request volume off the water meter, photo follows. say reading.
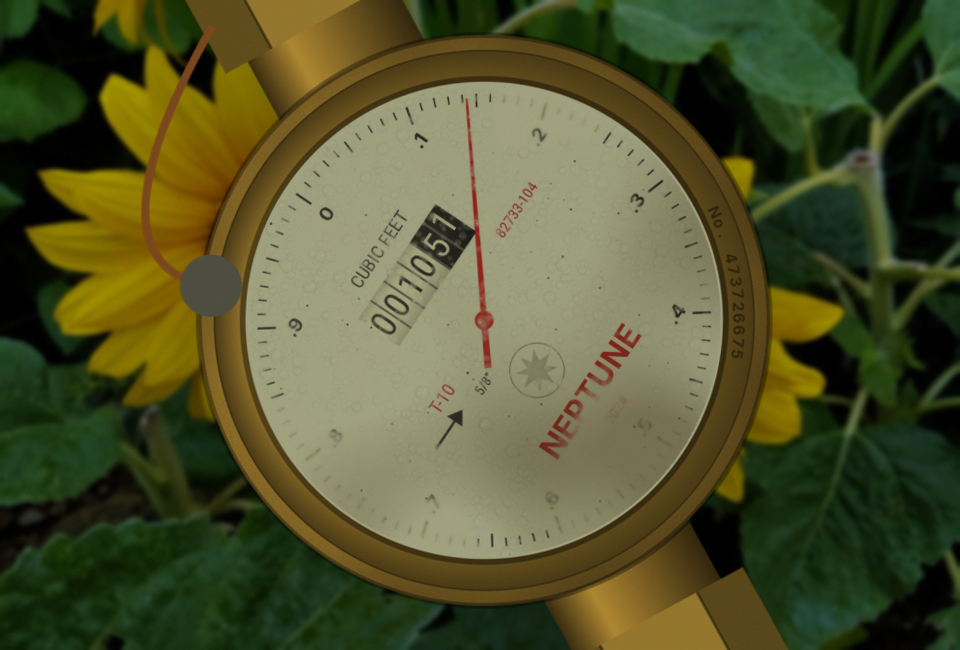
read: 1051.14 ft³
